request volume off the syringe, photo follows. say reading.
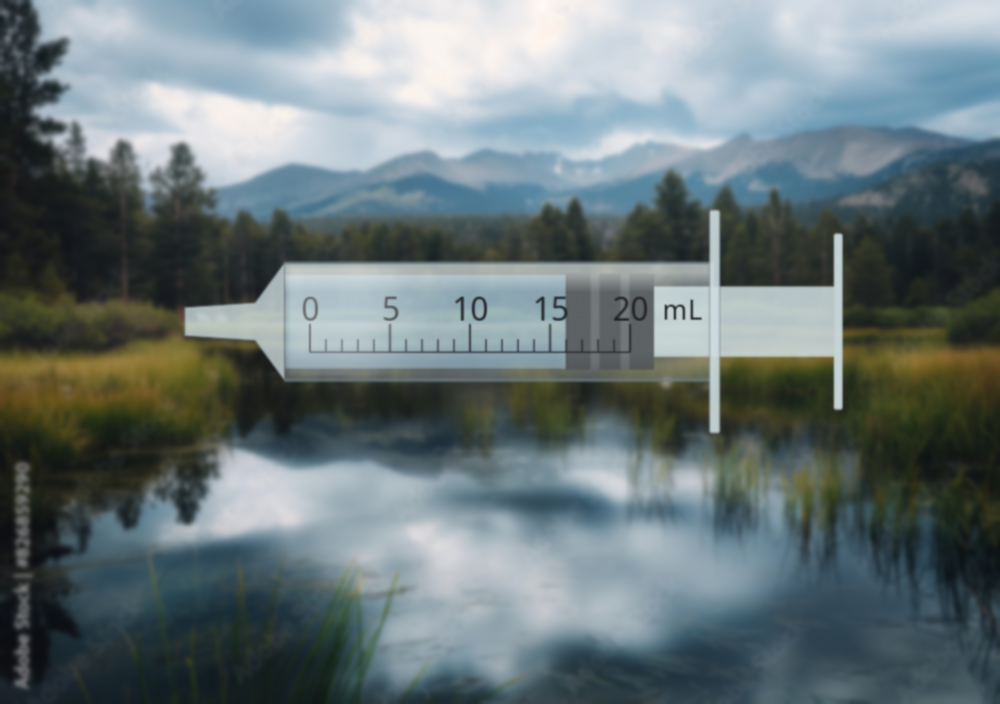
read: 16 mL
